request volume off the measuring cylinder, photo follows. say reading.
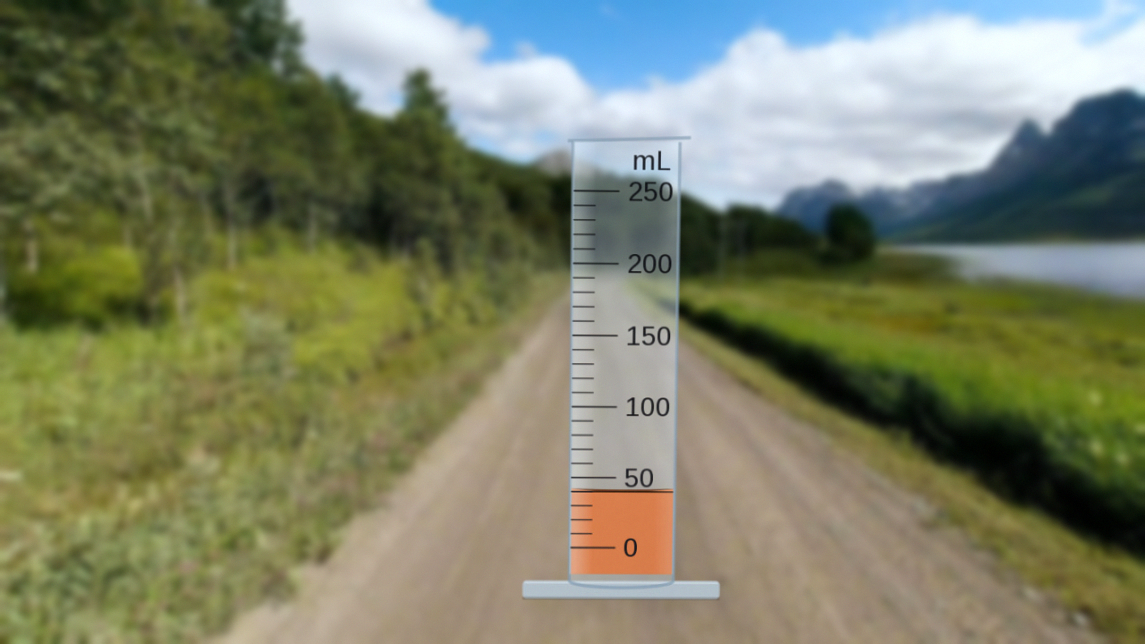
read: 40 mL
